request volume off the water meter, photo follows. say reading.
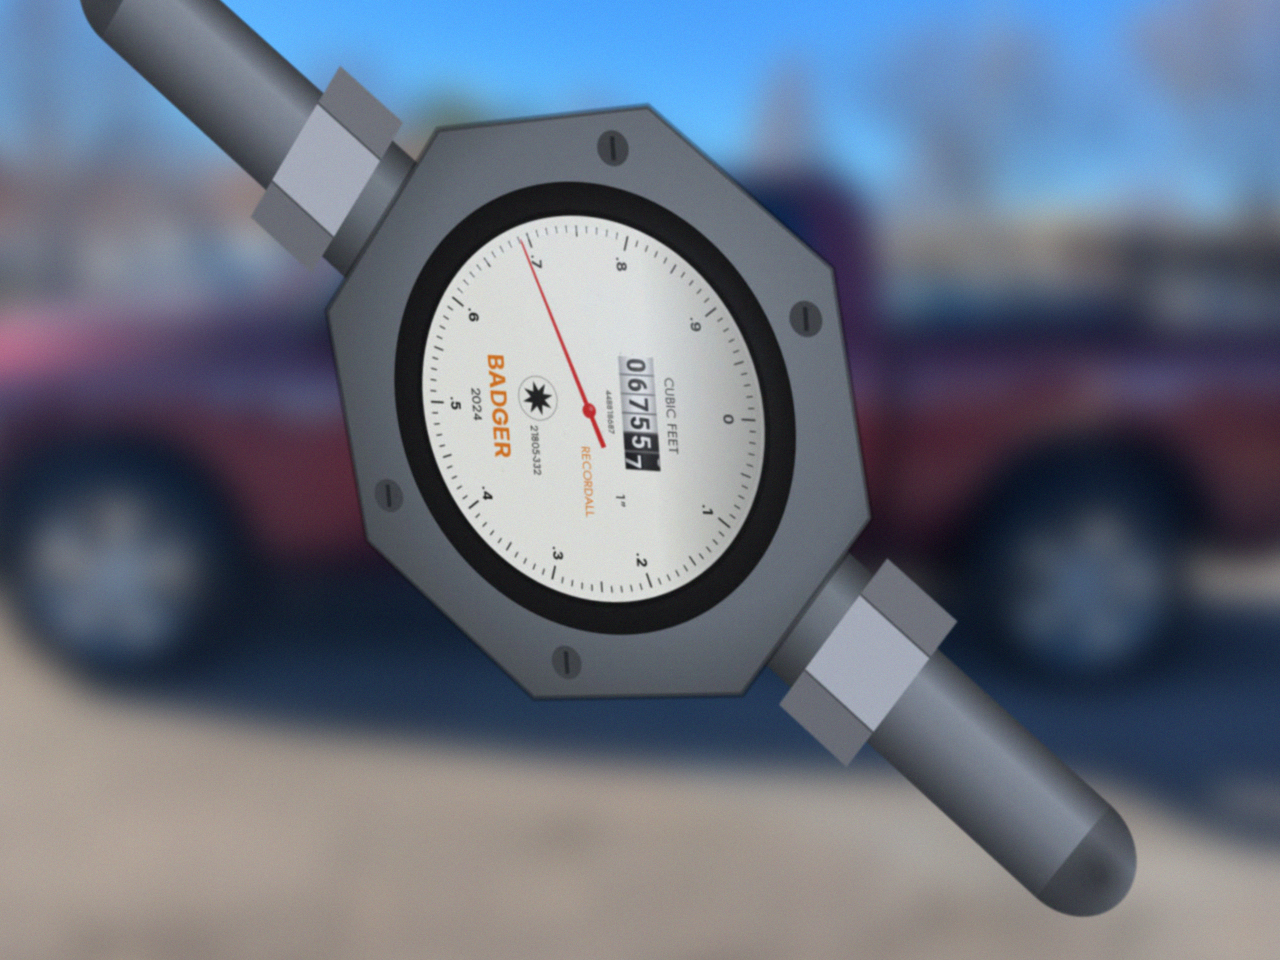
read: 67556.69 ft³
